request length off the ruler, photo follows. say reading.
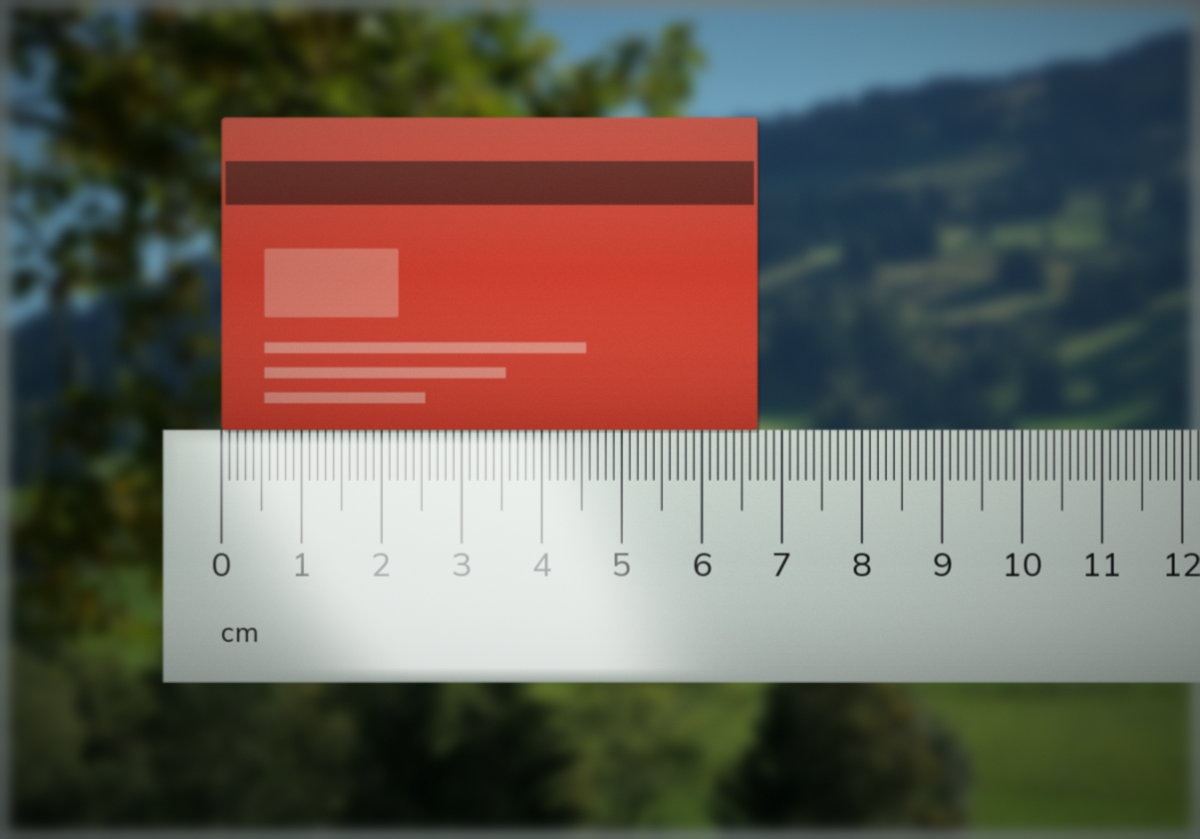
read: 6.7 cm
